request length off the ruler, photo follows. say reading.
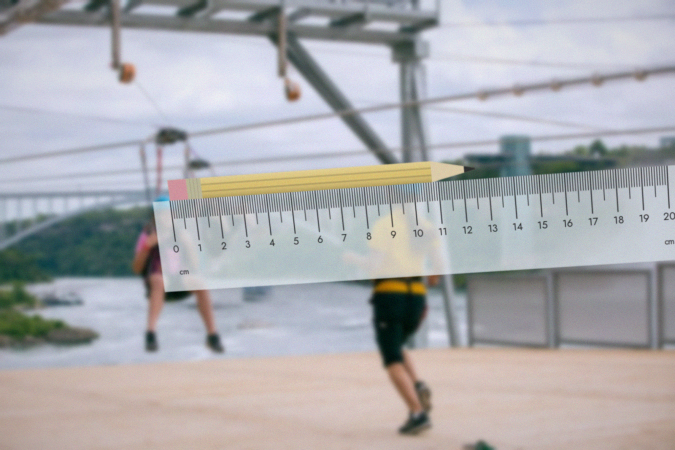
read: 12.5 cm
